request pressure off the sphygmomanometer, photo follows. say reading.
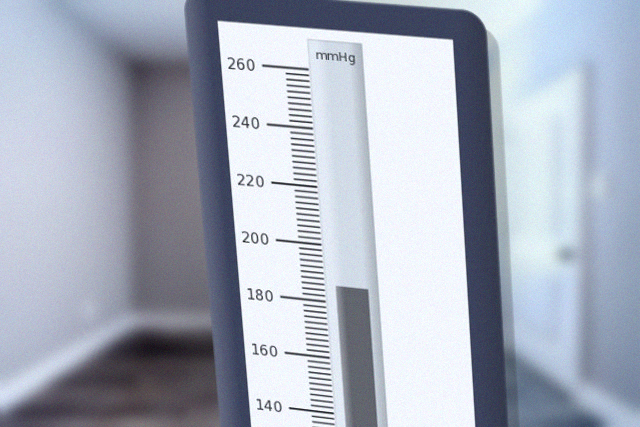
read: 186 mmHg
